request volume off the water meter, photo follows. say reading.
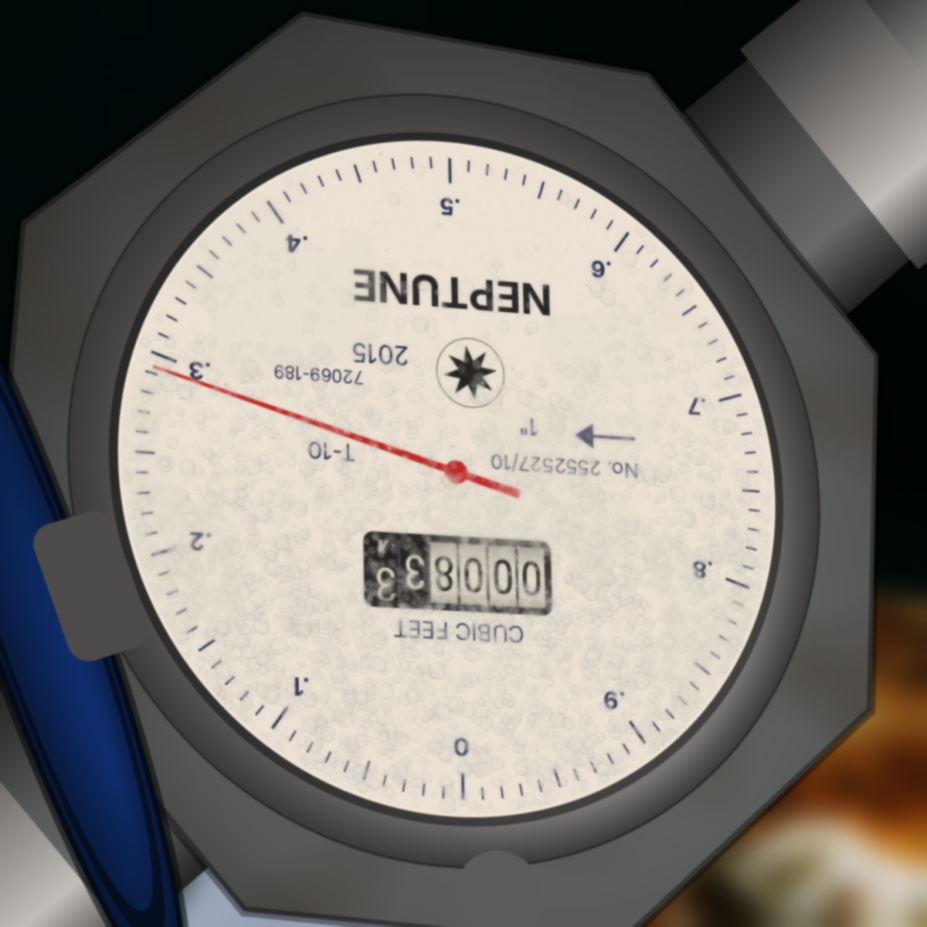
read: 833.29 ft³
